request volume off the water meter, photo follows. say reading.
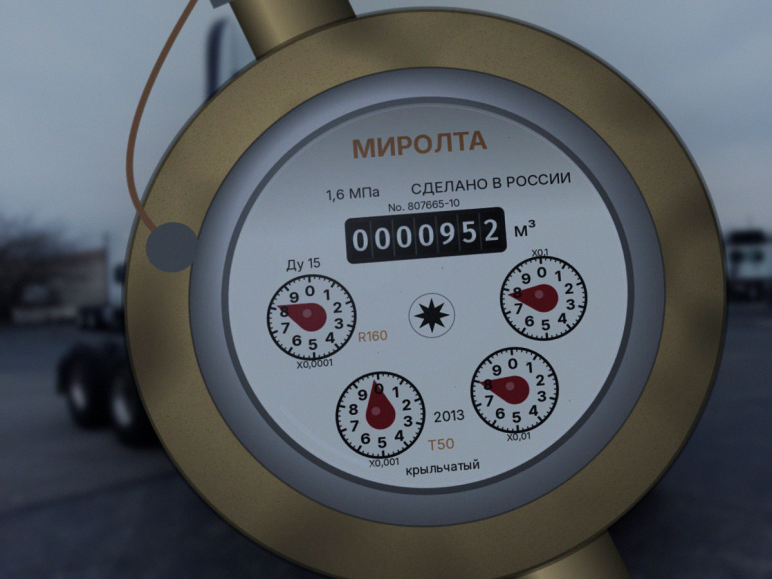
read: 952.7798 m³
